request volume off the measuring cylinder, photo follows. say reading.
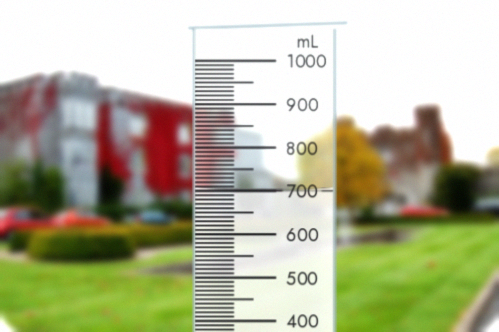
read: 700 mL
